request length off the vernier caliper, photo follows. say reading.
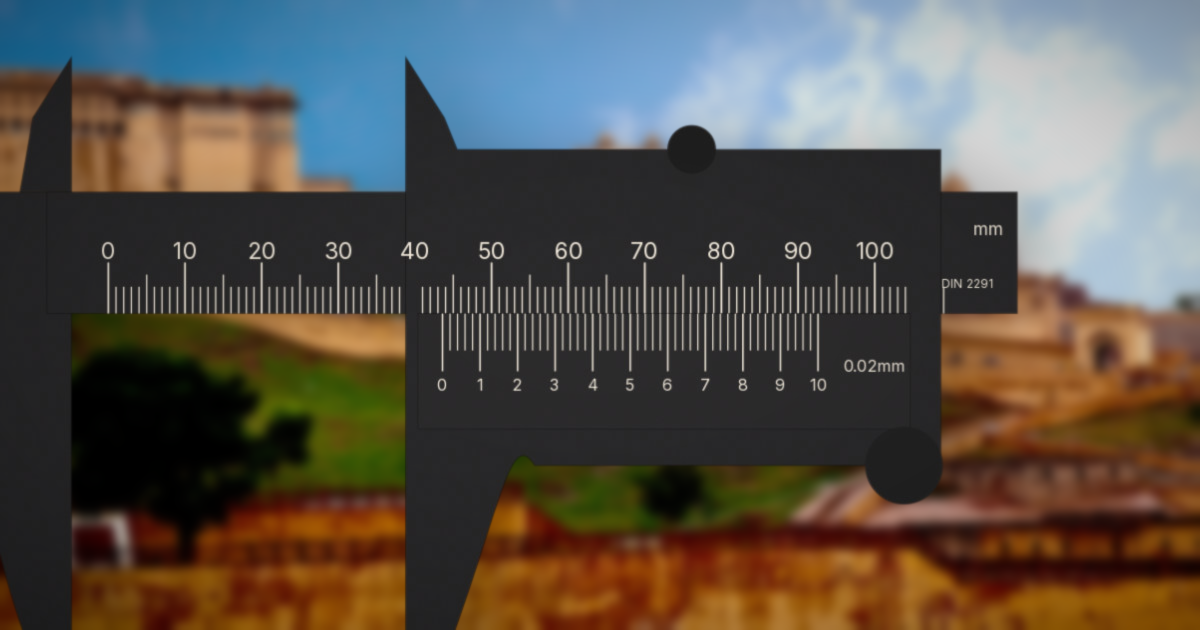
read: 43.6 mm
